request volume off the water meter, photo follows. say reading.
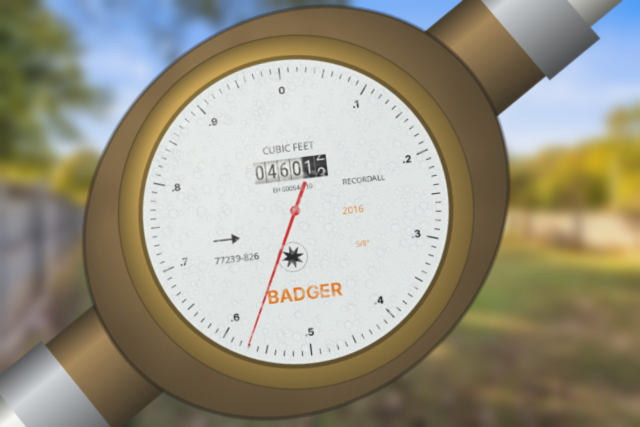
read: 46012.57 ft³
